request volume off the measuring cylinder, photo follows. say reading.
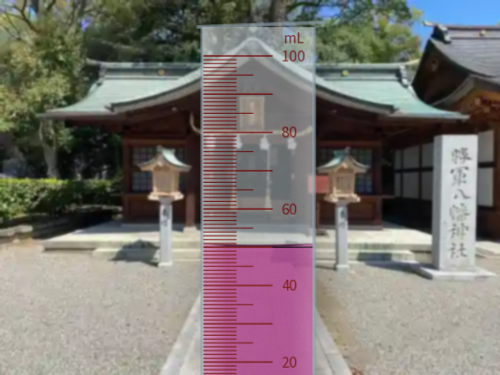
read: 50 mL
